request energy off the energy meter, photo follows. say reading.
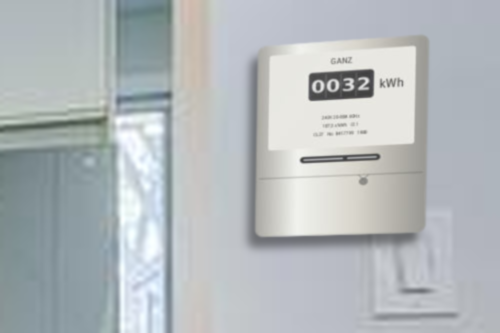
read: 32 kWh
